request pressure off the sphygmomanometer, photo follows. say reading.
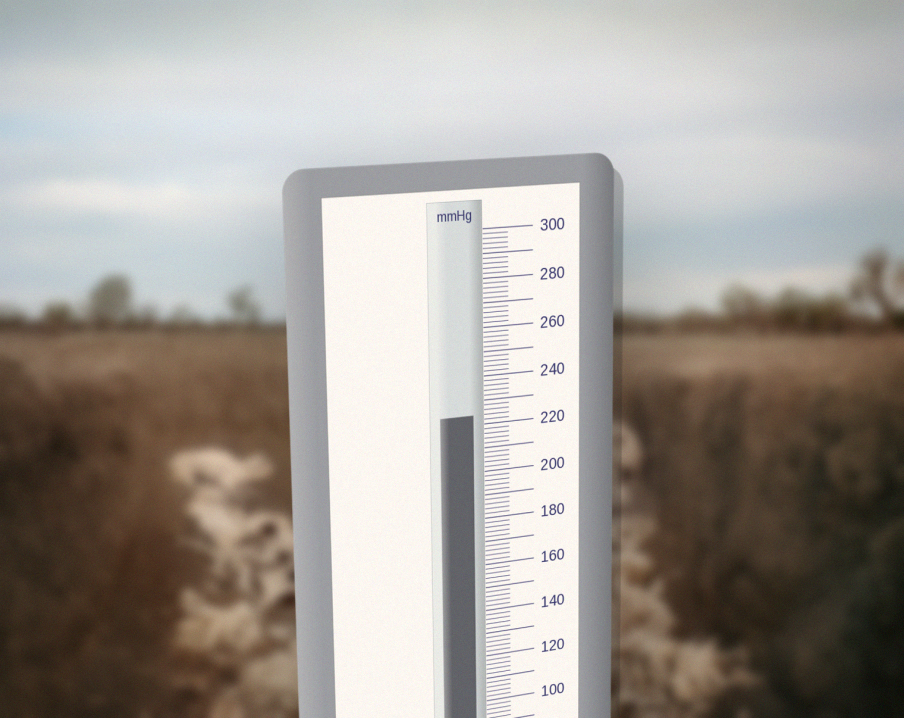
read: 224 mmHg
